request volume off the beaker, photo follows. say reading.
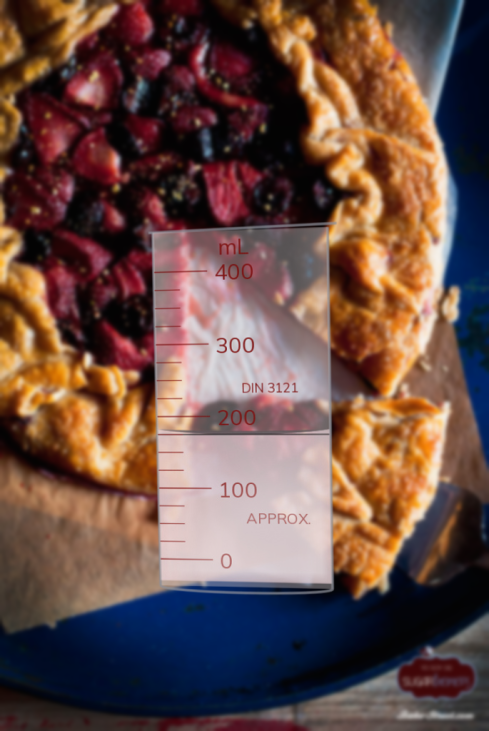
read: 175 mL
